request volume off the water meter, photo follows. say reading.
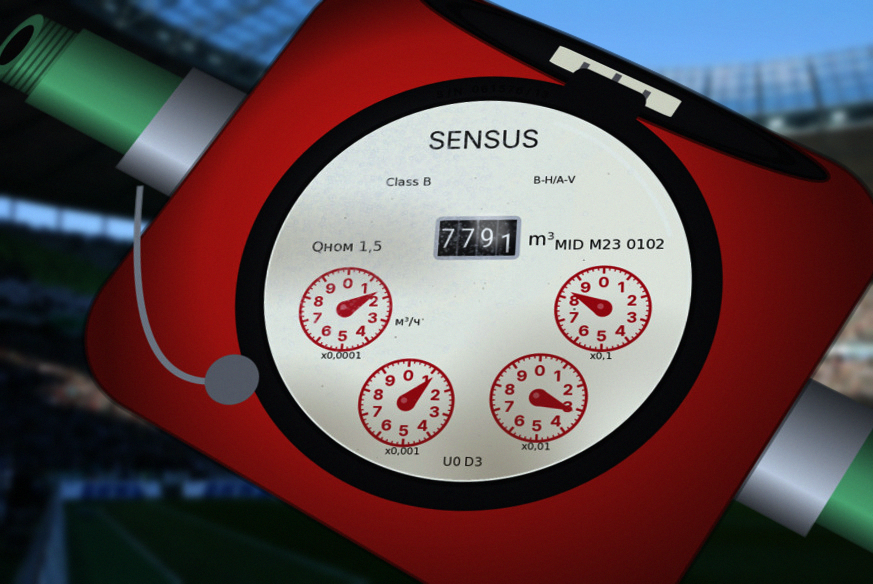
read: 7790.8311 m³
